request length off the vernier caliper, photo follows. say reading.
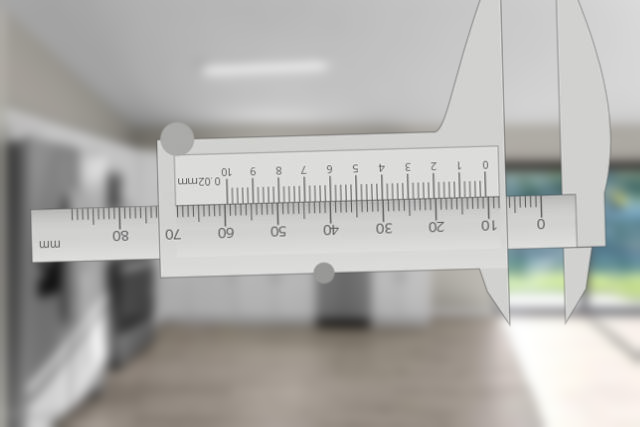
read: 10.5 mm
